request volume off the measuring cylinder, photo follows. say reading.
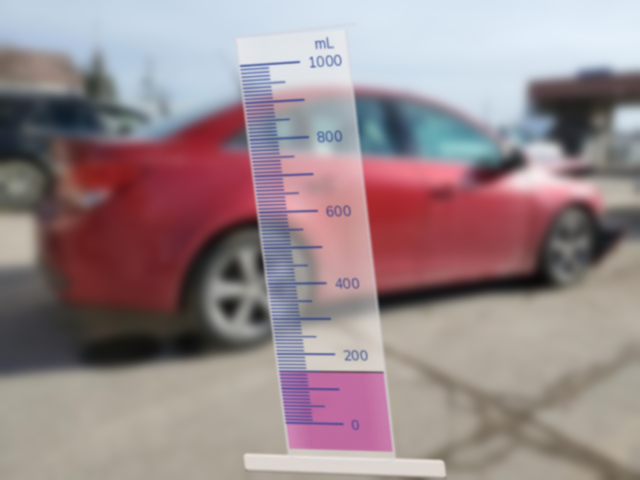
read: 150 mL
